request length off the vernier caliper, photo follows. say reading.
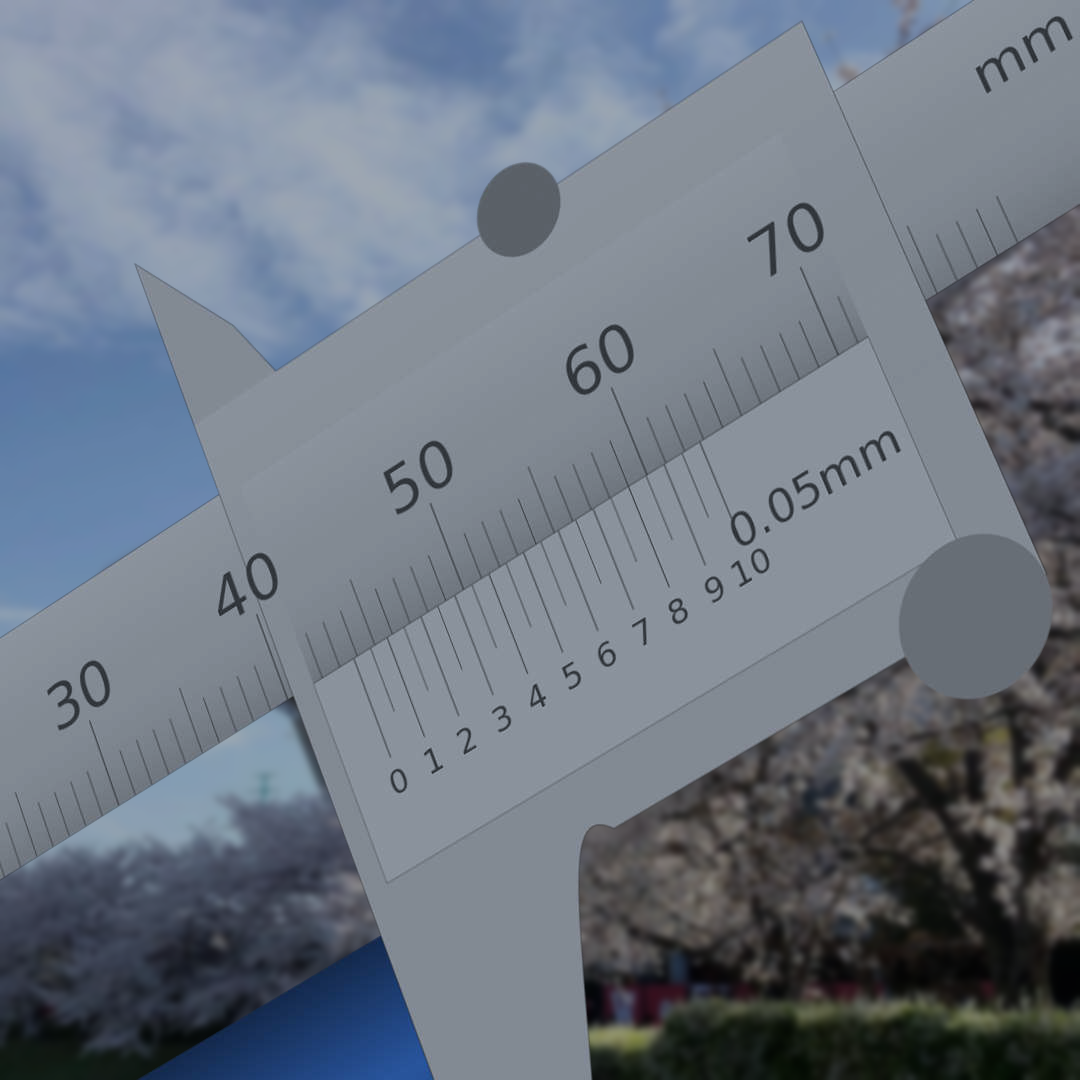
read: 43.8 mm
